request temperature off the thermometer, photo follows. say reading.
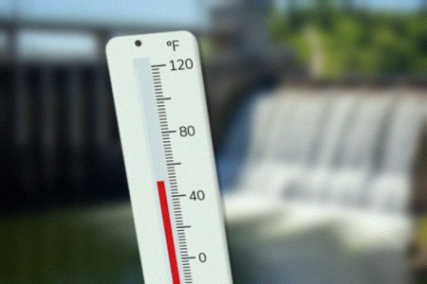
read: 50 °F
